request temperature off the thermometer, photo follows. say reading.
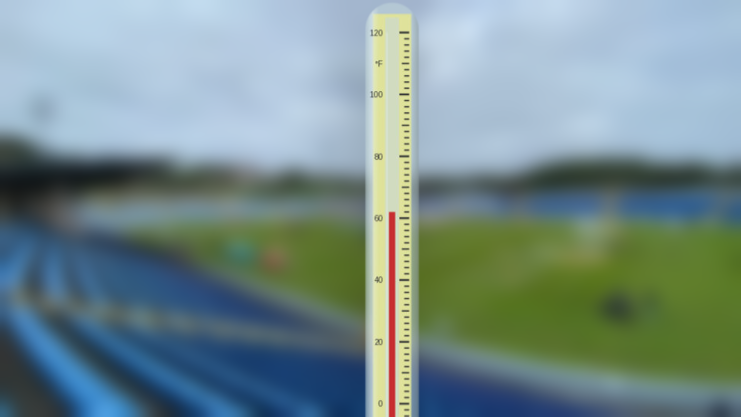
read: 62 °F
